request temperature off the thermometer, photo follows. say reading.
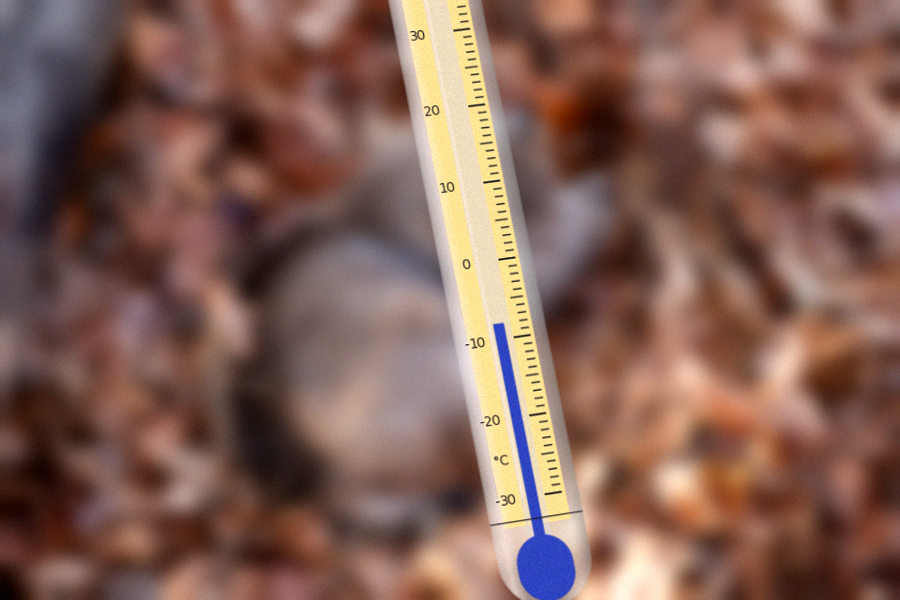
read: -8 °C
